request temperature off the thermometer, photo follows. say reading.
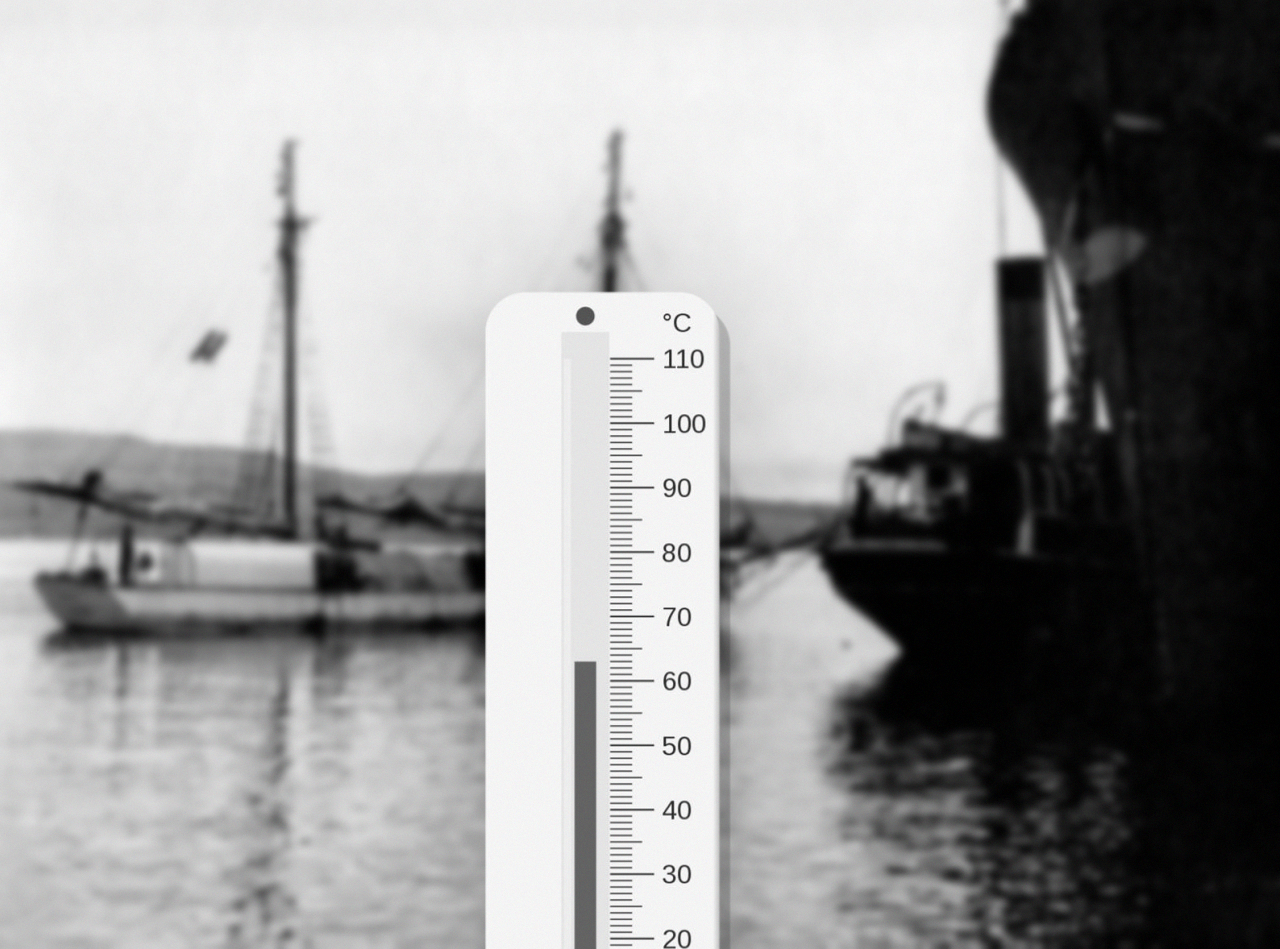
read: 63 °C
